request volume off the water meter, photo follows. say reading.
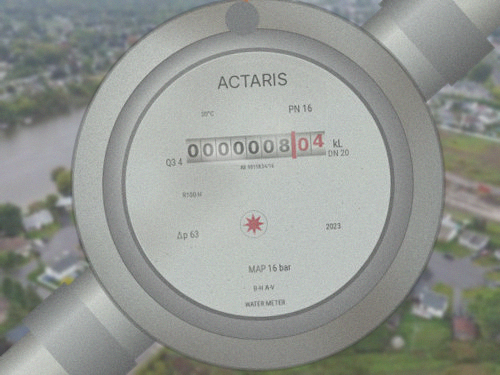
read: 8.04 kL
